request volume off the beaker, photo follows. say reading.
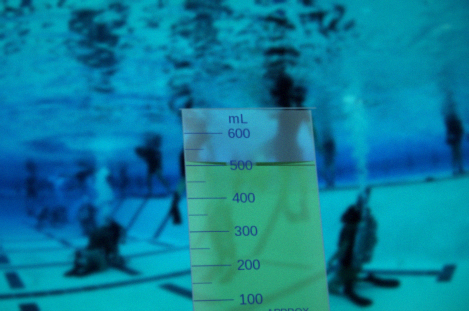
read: 500 mL
